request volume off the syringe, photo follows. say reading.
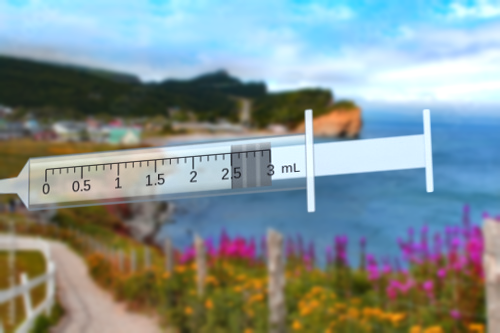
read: 2.5 mL
